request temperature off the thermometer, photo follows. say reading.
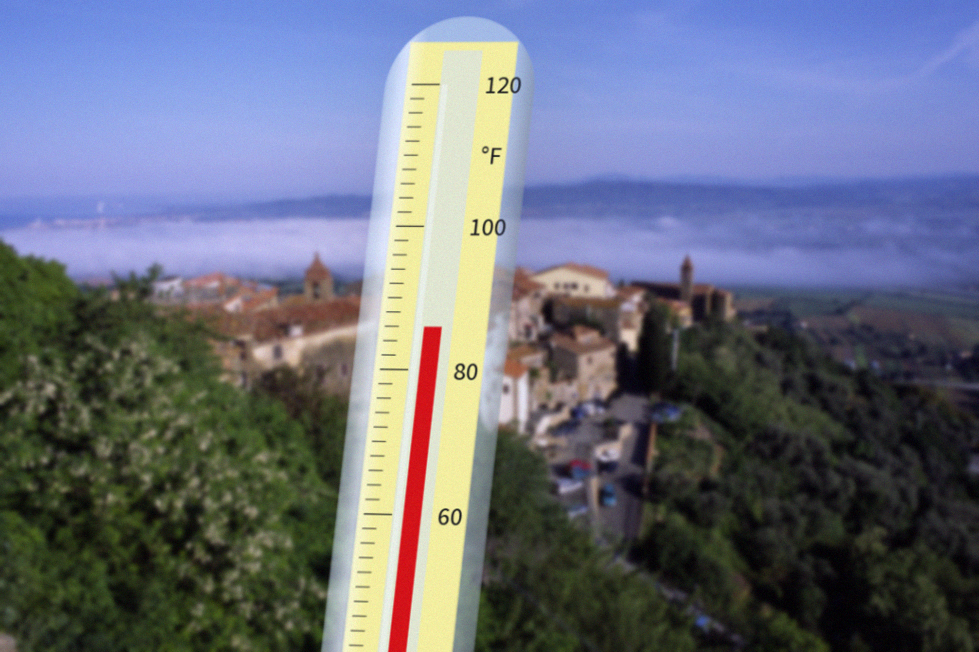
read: 86 °F
